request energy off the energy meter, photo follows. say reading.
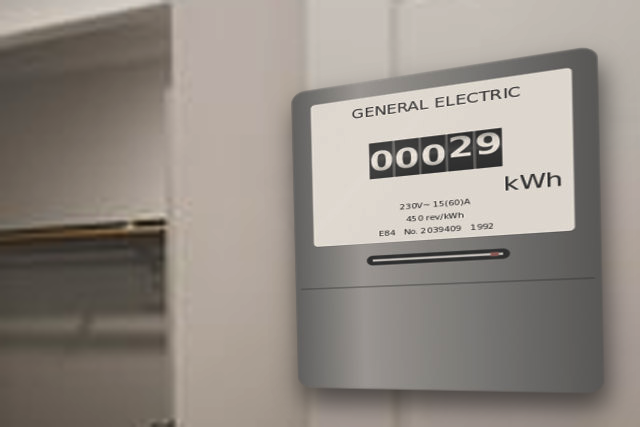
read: 29 kWh
